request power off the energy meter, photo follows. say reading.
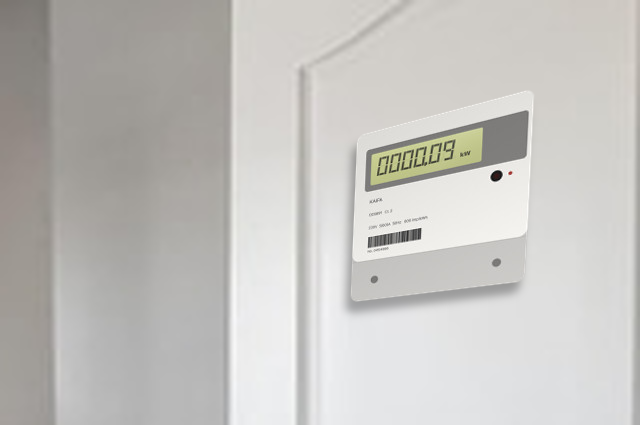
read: 0.09 kW
